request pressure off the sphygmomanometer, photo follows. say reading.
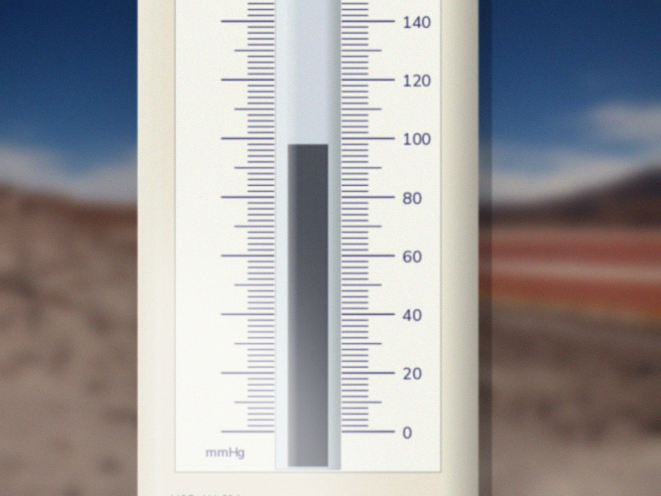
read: 98 mmHg
